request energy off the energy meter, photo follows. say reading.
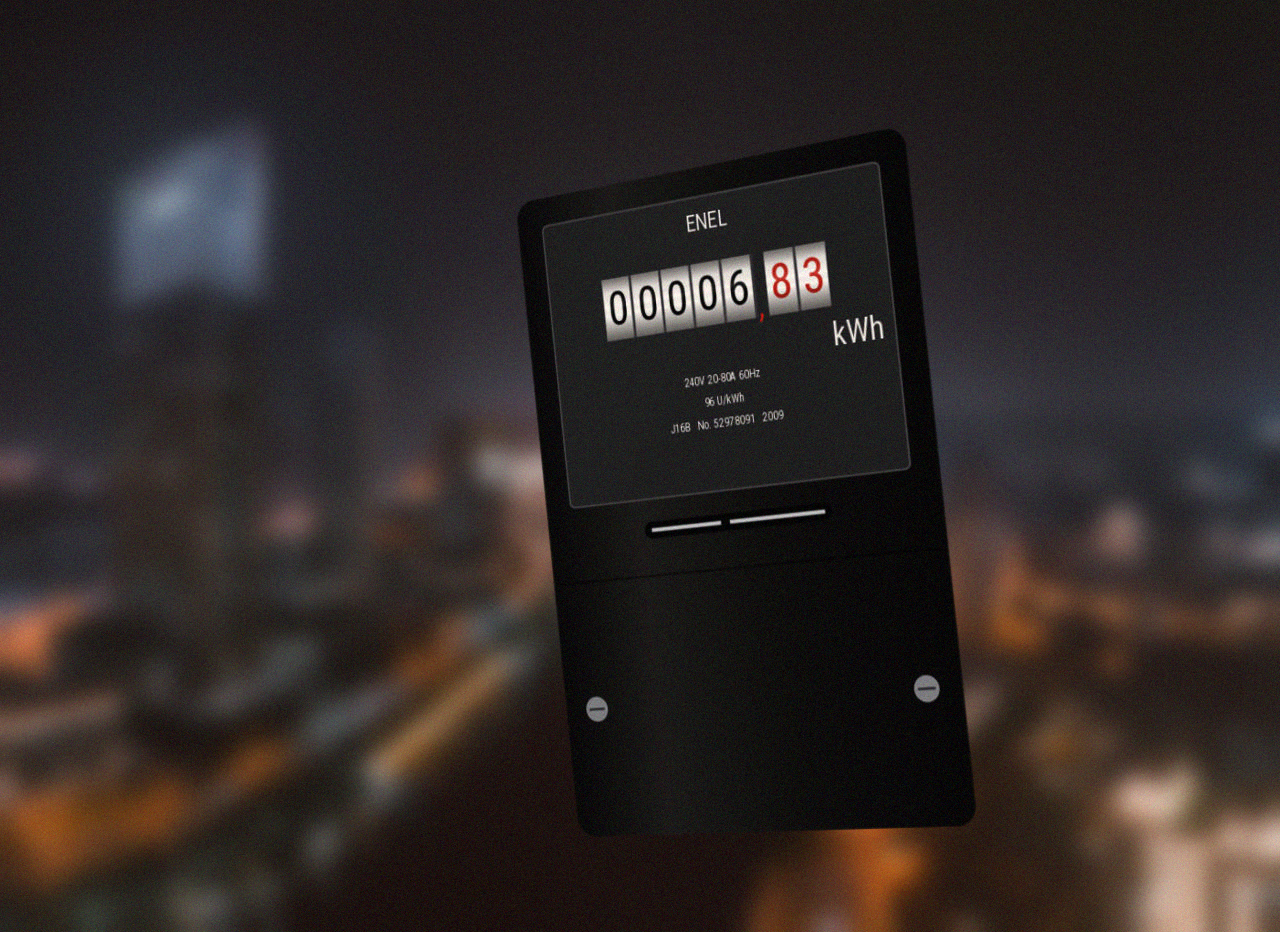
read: 6.83 kWh
